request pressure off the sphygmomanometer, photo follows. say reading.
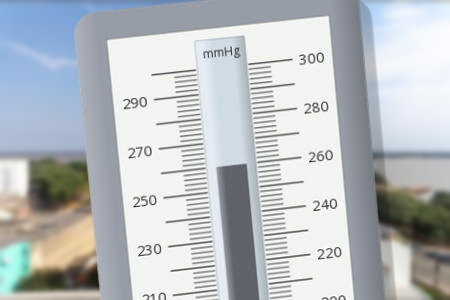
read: 260 mmHg
